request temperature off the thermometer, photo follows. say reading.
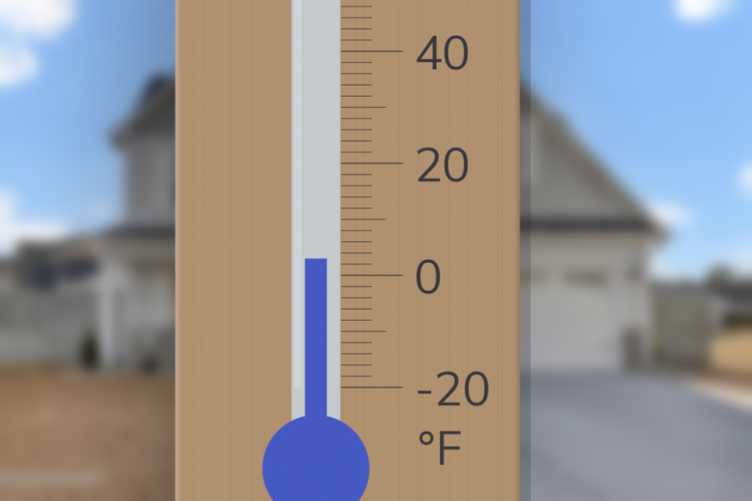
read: 3 °F
